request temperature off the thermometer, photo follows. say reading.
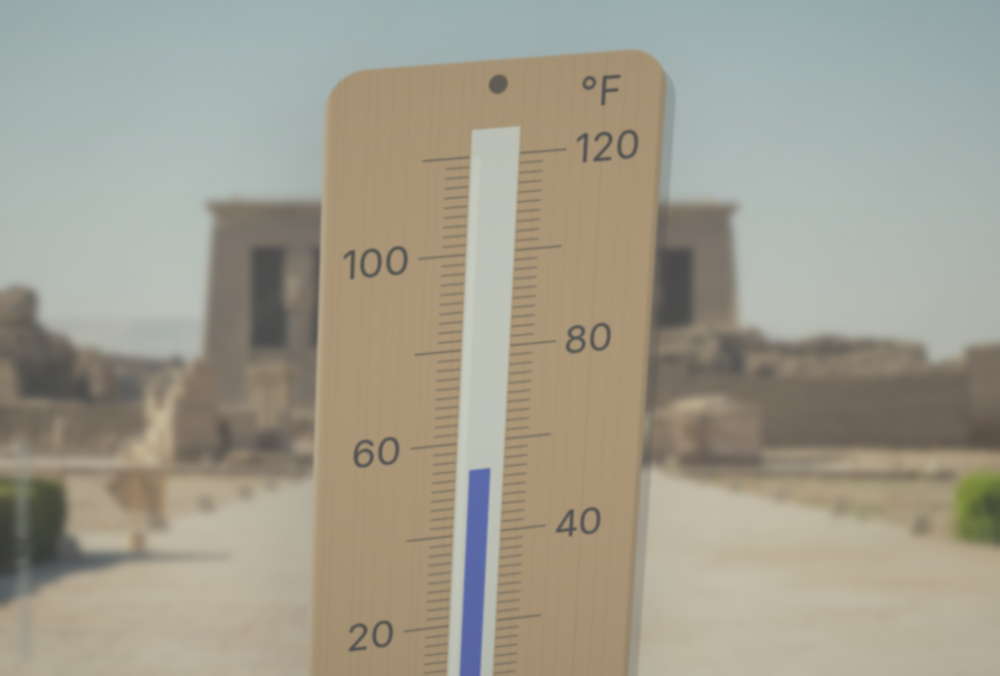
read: 54 °F
